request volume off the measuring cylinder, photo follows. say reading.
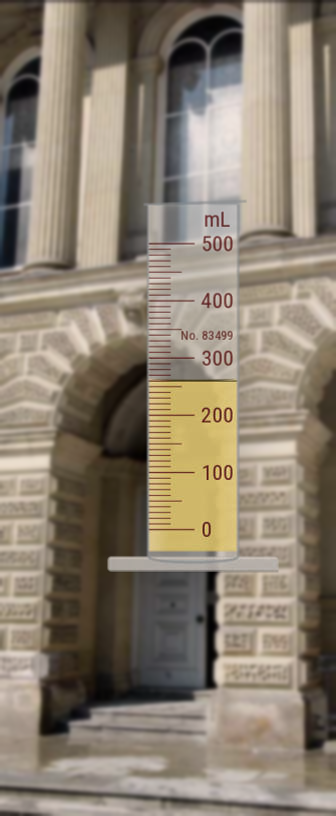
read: 260 mL
